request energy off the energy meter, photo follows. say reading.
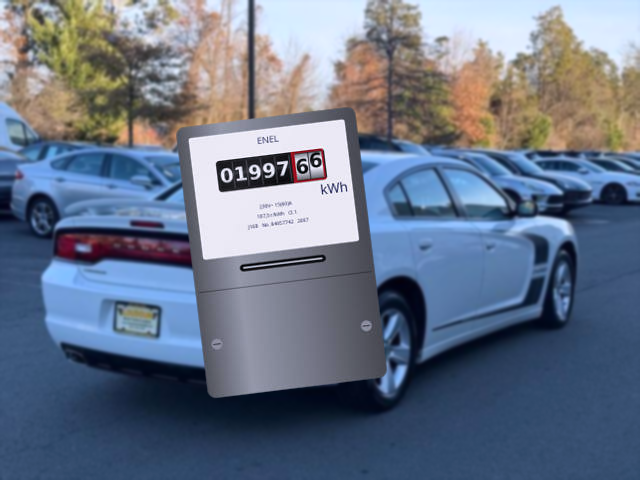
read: 1997.66 kWh
